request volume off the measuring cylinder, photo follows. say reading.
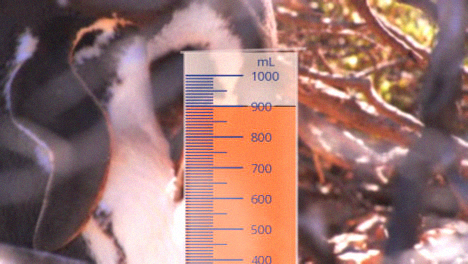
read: 900 mL
